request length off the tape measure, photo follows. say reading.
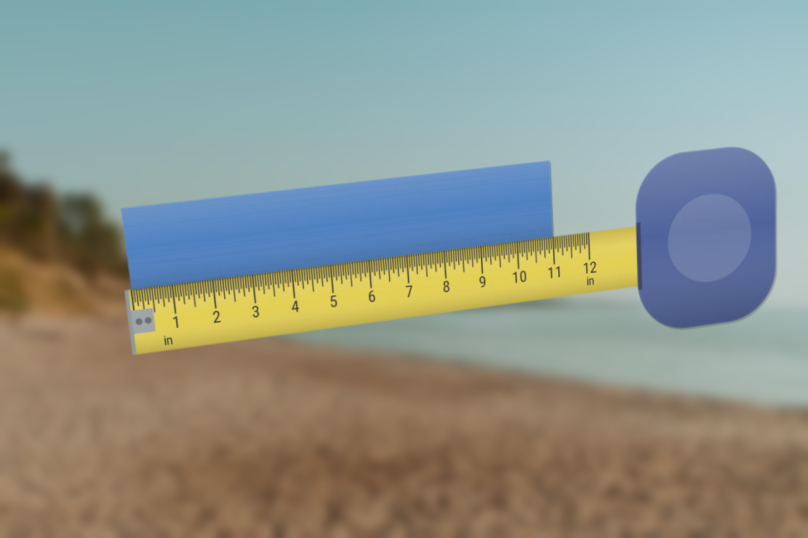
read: 11 in
